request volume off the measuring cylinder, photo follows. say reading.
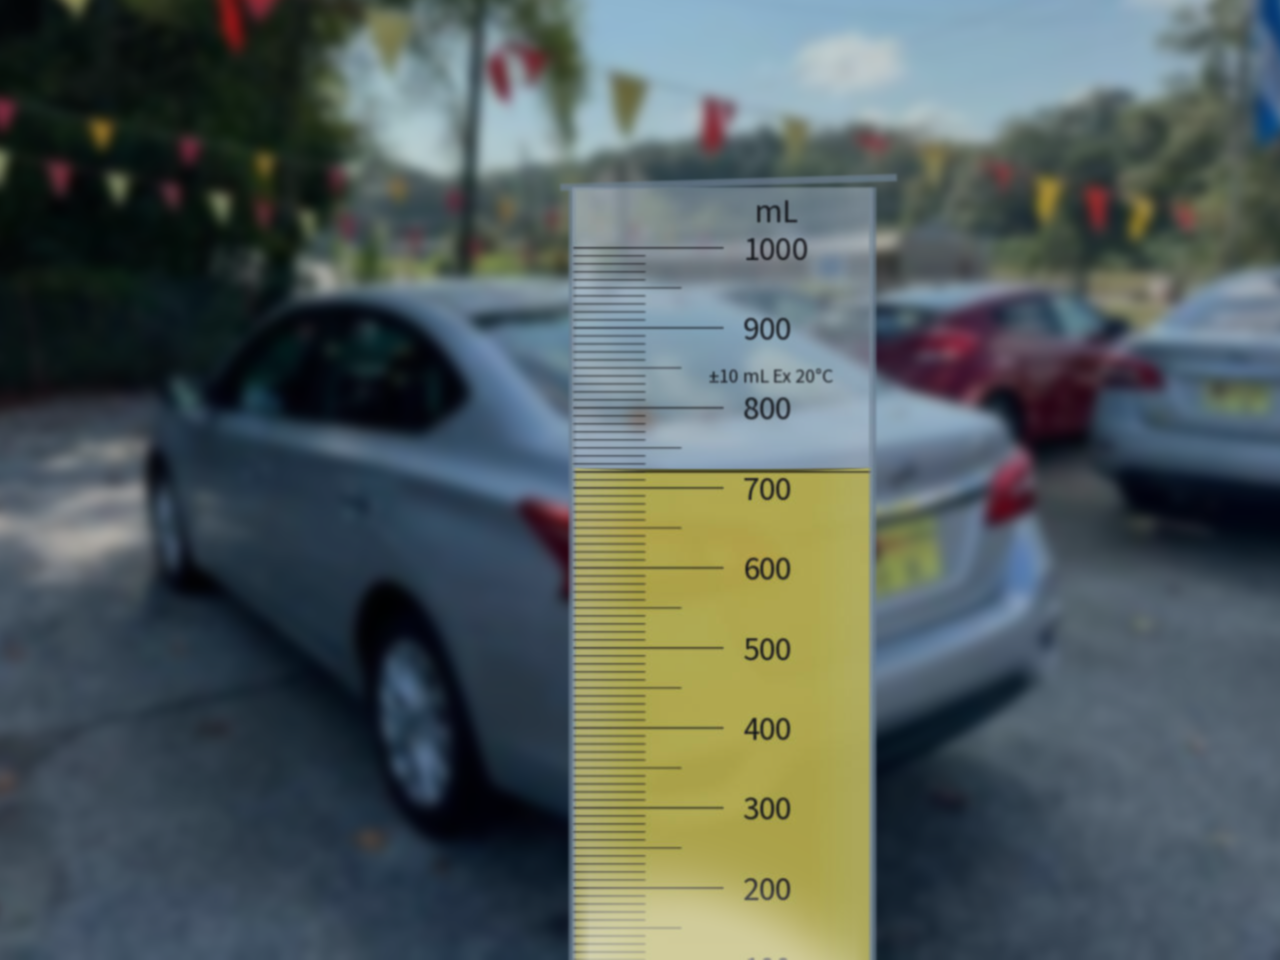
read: 720 mL
